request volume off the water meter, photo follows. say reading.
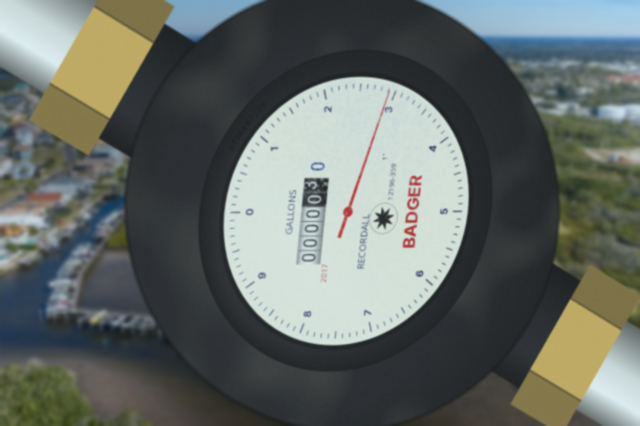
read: 32.9 gal
